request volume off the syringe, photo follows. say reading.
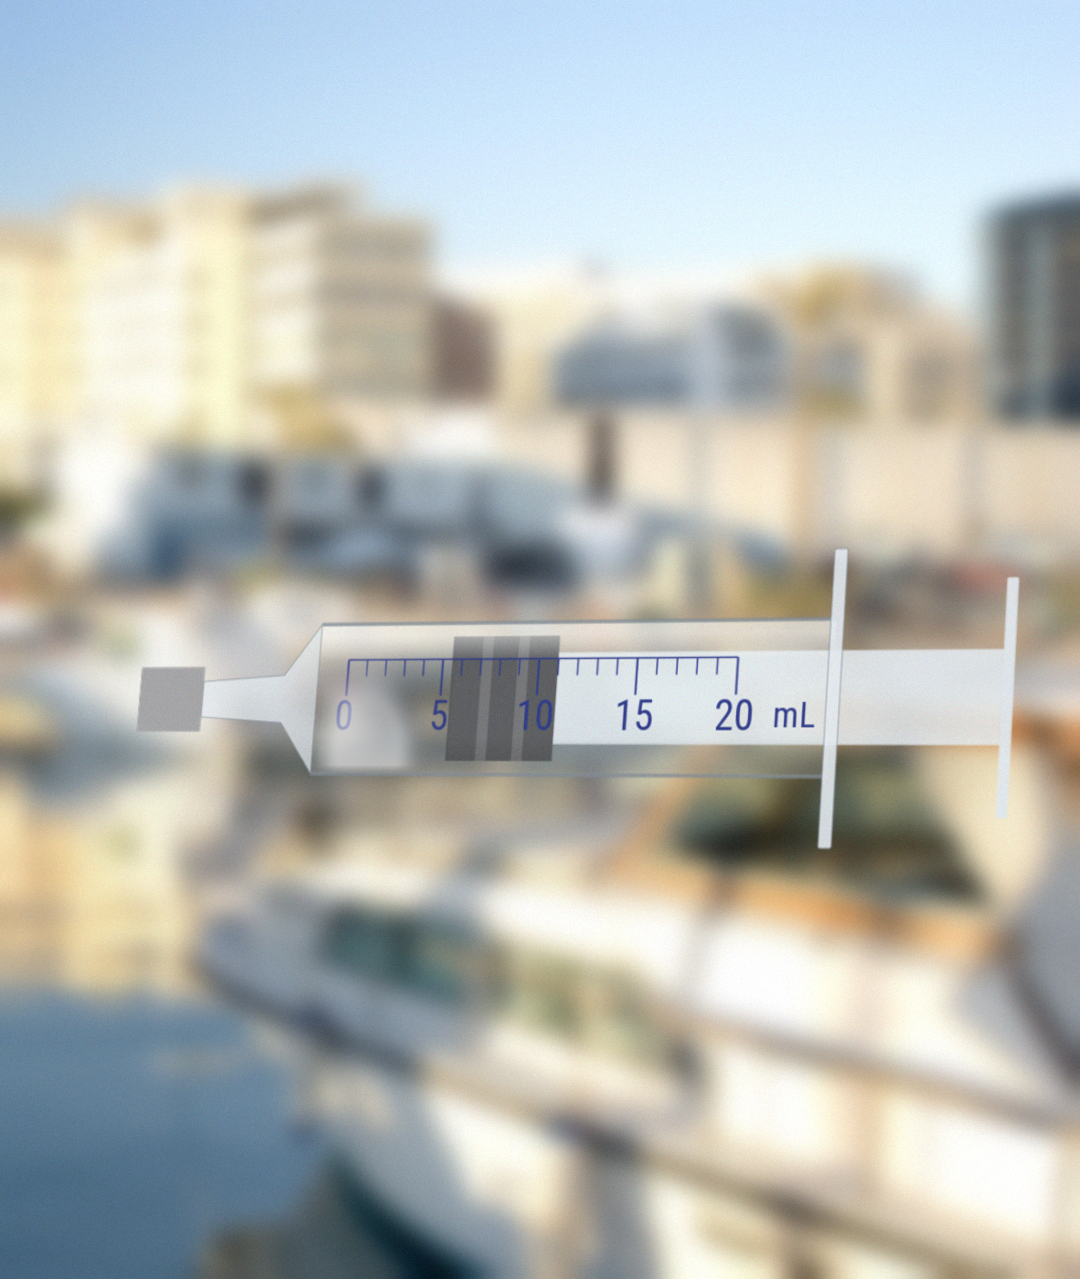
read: 5.5 mL
